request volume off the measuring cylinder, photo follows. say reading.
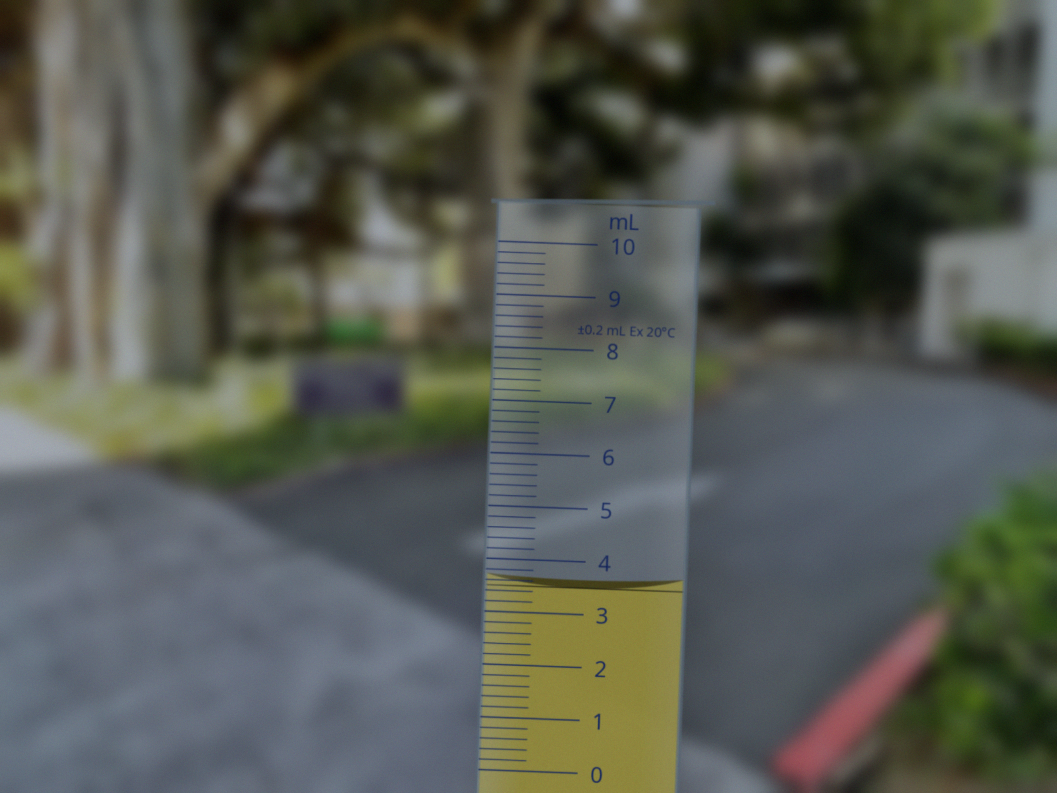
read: 3.5 mL
